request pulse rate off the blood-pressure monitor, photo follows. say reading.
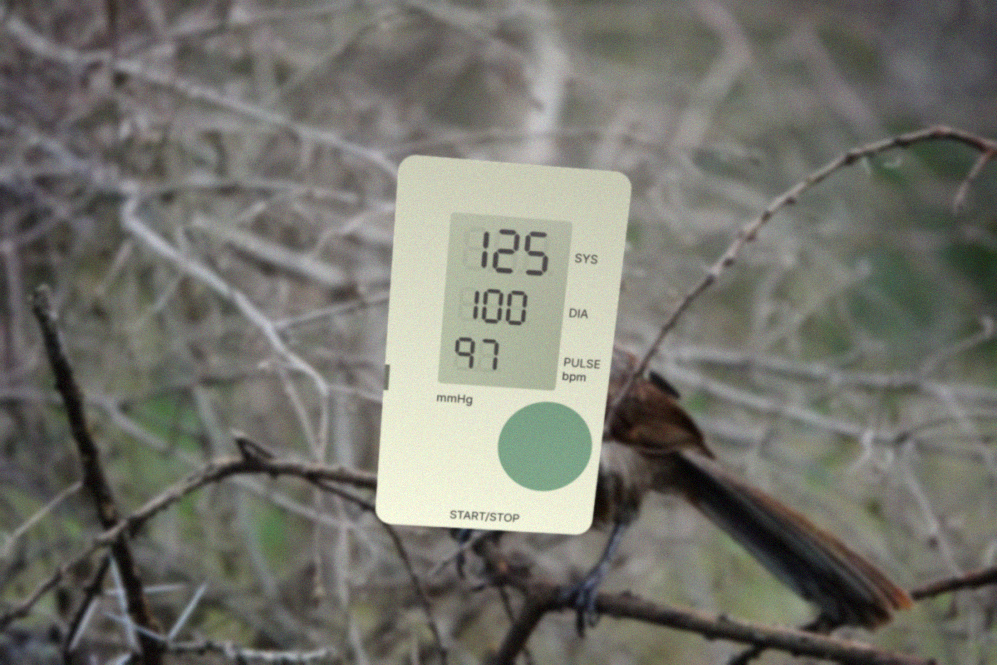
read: 97 bpm
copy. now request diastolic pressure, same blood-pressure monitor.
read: 100 mmHg
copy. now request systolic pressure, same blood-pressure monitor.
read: 125 mmHg
